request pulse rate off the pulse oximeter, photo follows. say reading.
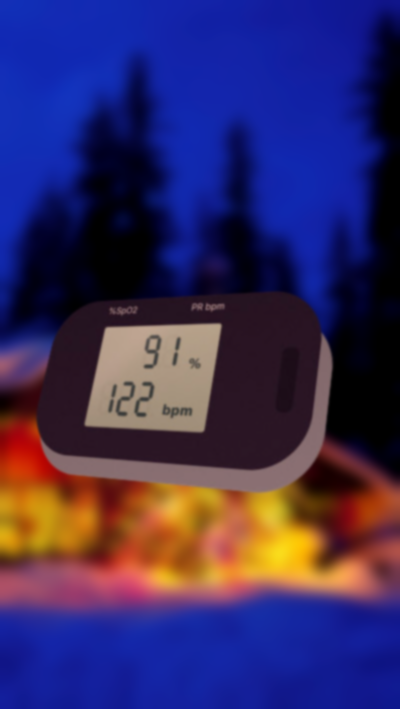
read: 122 bpm
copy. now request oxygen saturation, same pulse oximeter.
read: 91 %
